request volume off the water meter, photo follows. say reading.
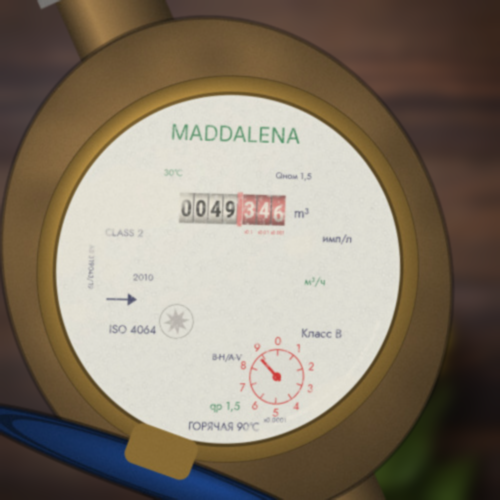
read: 49.3458 m³
